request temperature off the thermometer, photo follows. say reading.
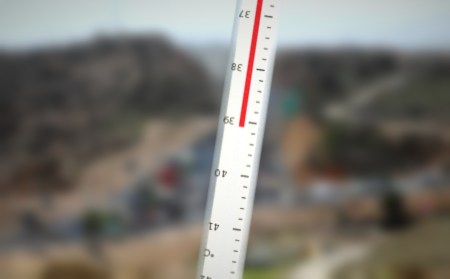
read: 39.1 °C
